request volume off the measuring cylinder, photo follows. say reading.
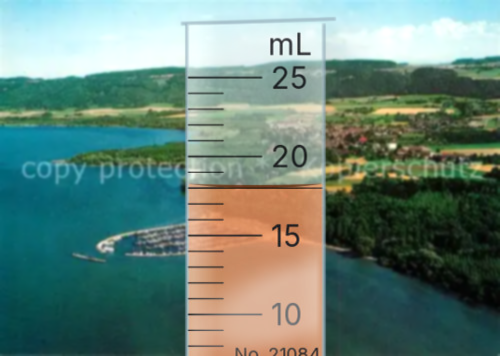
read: 18 mL
